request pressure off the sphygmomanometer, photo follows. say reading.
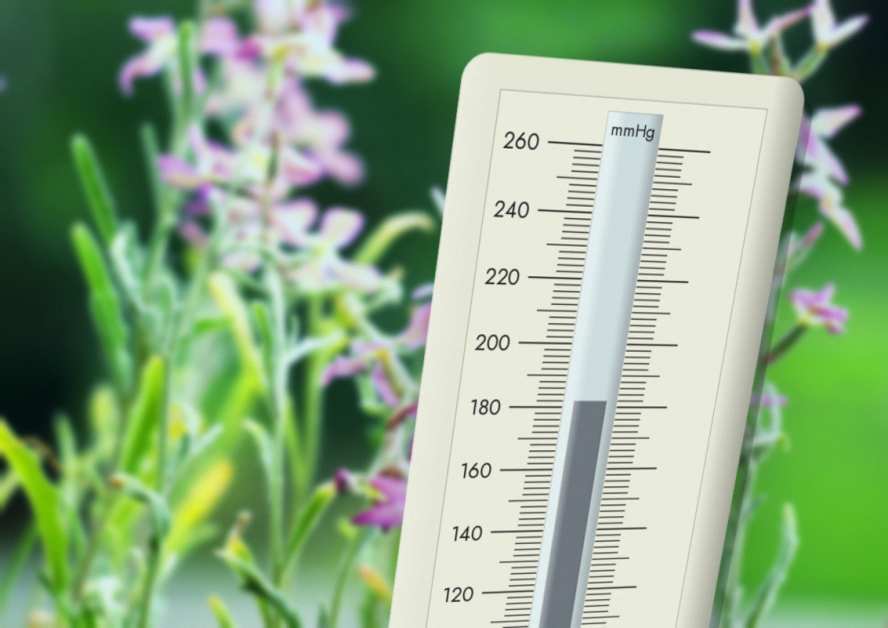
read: 182 mmHg
